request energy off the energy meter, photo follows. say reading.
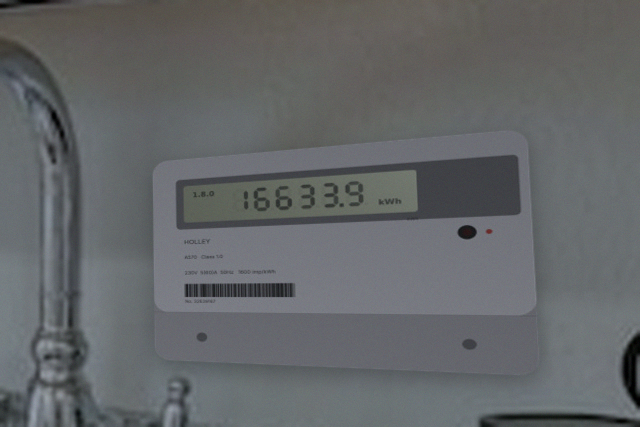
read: 16633.9 kWh
